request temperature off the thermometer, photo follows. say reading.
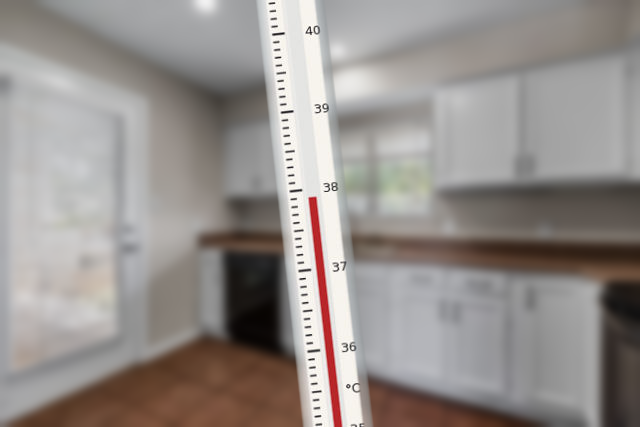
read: 37.9 °C
